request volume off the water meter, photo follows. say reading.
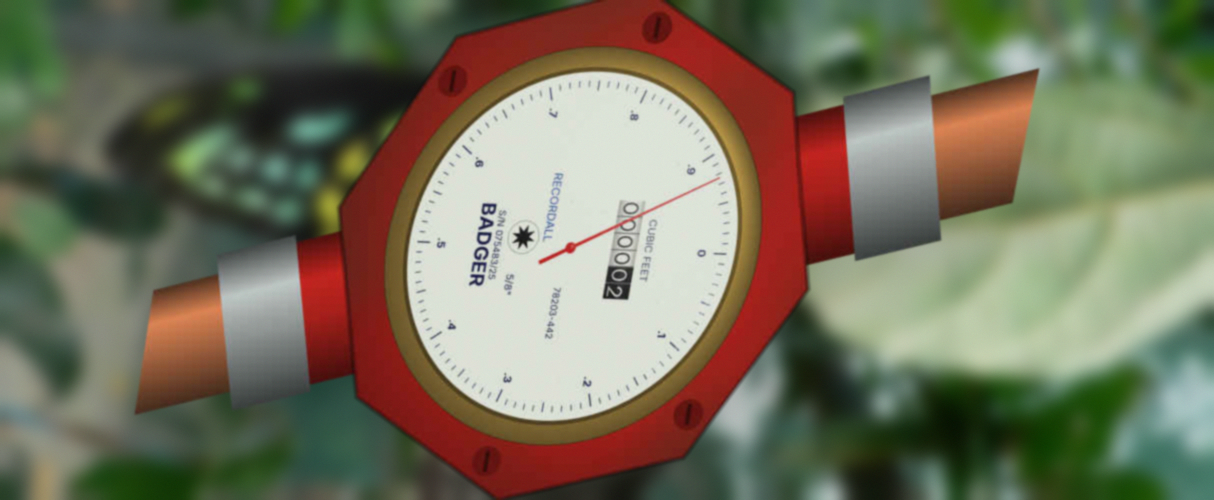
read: 1.92 ft³
